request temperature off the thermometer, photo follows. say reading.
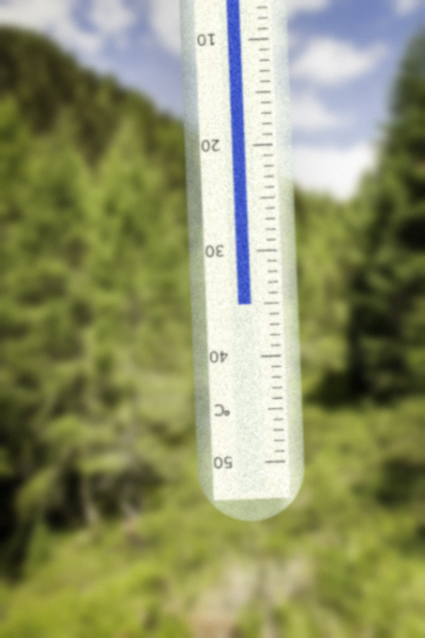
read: 35 °C
